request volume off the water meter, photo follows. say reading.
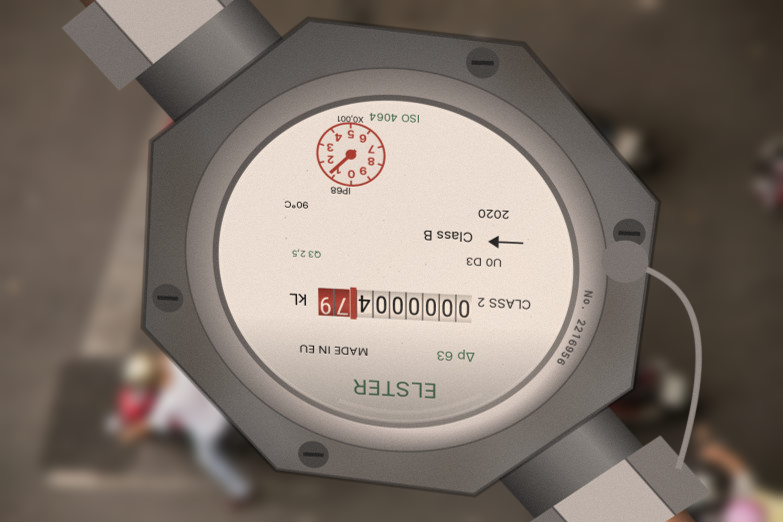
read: 4.791 kL
